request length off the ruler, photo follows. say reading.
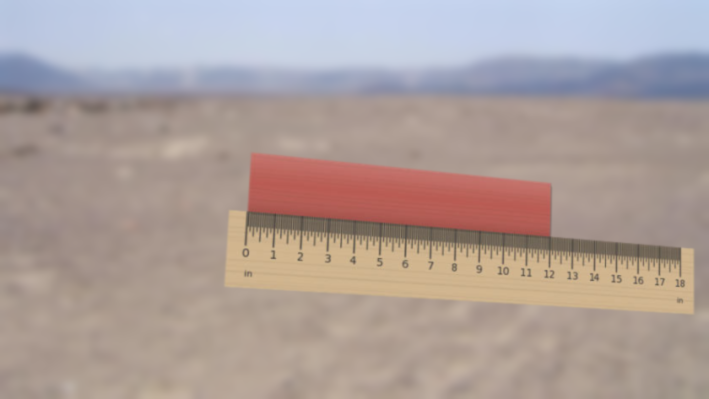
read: 12 in
